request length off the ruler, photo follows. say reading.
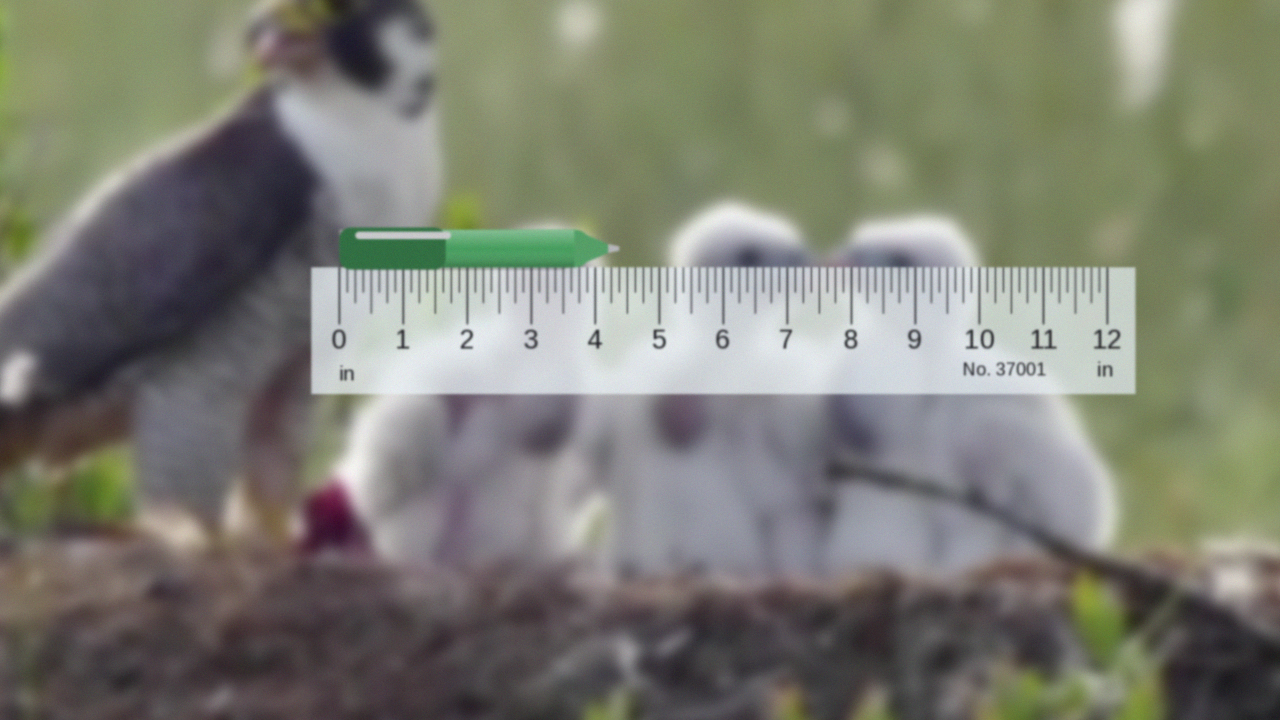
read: 4.375 in
